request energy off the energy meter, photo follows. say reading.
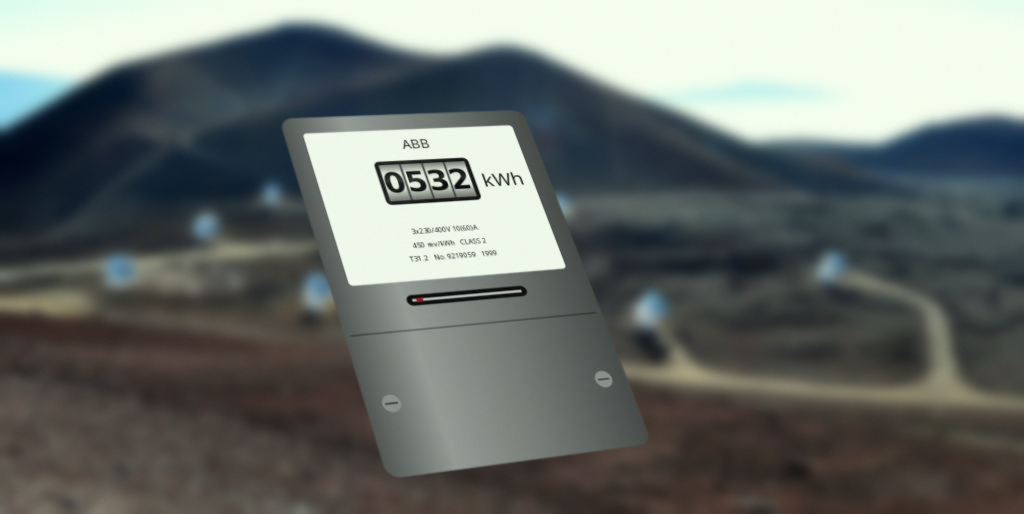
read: 532 kWh
